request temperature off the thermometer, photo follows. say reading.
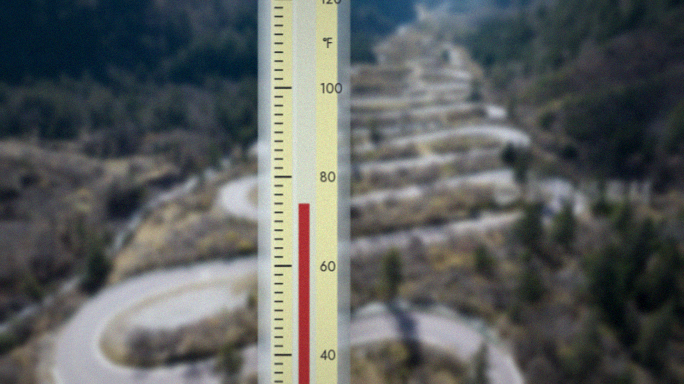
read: 74 °F
